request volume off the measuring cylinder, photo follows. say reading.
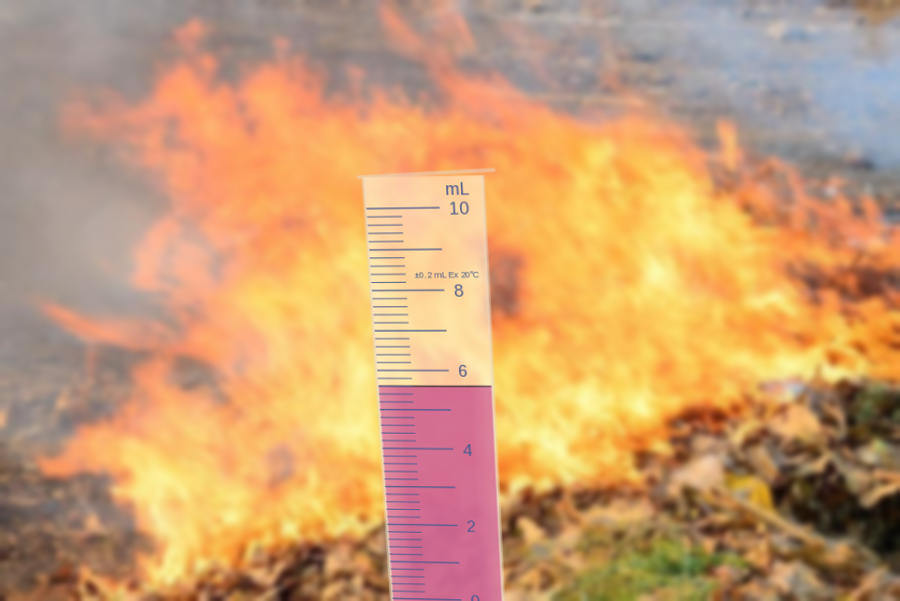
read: 5.6 mL
